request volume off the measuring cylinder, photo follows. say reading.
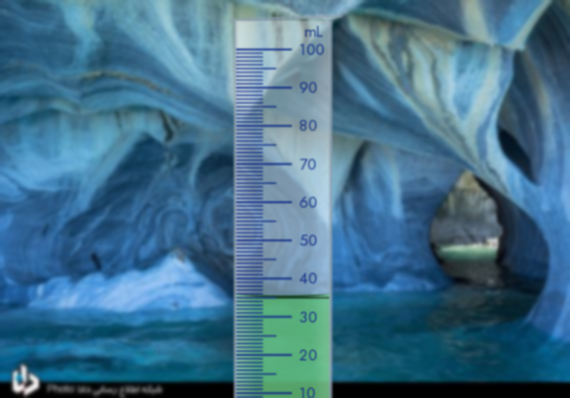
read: 35 mL
